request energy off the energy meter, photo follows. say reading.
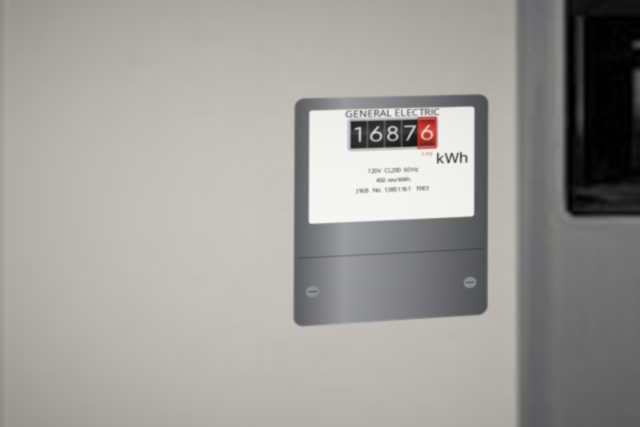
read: 1687.6 kWh
